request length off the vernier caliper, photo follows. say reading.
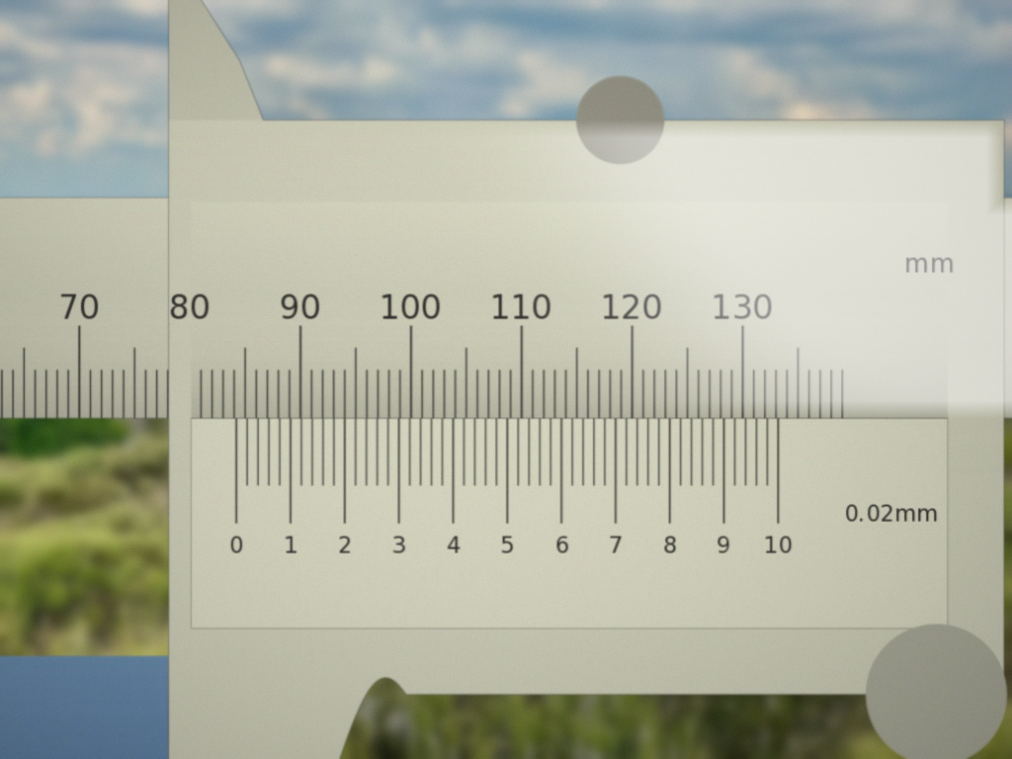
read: 84.2 mm
